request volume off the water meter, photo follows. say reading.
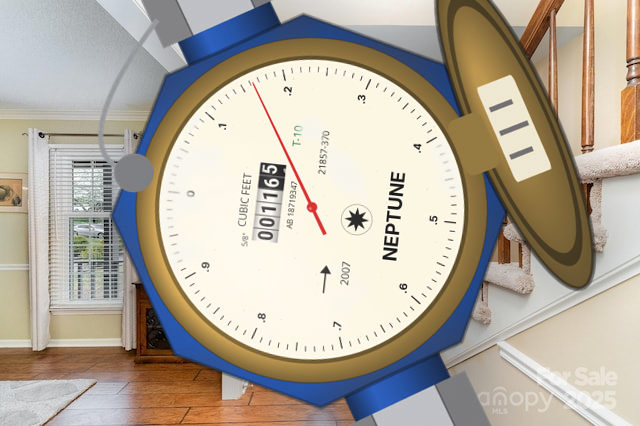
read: 1165.16 ft³
